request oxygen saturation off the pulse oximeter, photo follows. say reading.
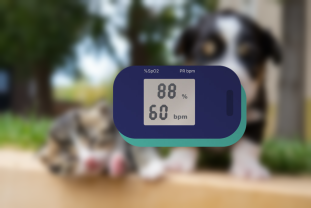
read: 88 %
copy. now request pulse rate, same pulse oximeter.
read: 60 bpm
